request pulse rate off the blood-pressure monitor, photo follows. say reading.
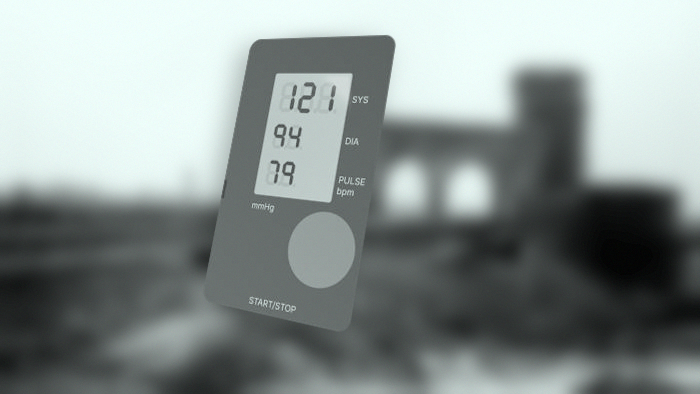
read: 79 bpm
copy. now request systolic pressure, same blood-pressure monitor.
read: 121 mmHg
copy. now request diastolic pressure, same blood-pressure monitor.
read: 94 mmHg
